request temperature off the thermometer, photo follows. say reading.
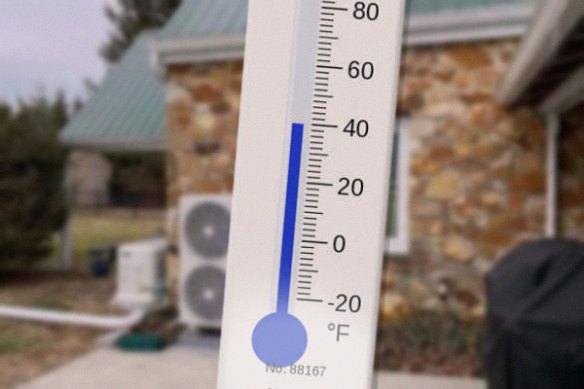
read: 40 °F
